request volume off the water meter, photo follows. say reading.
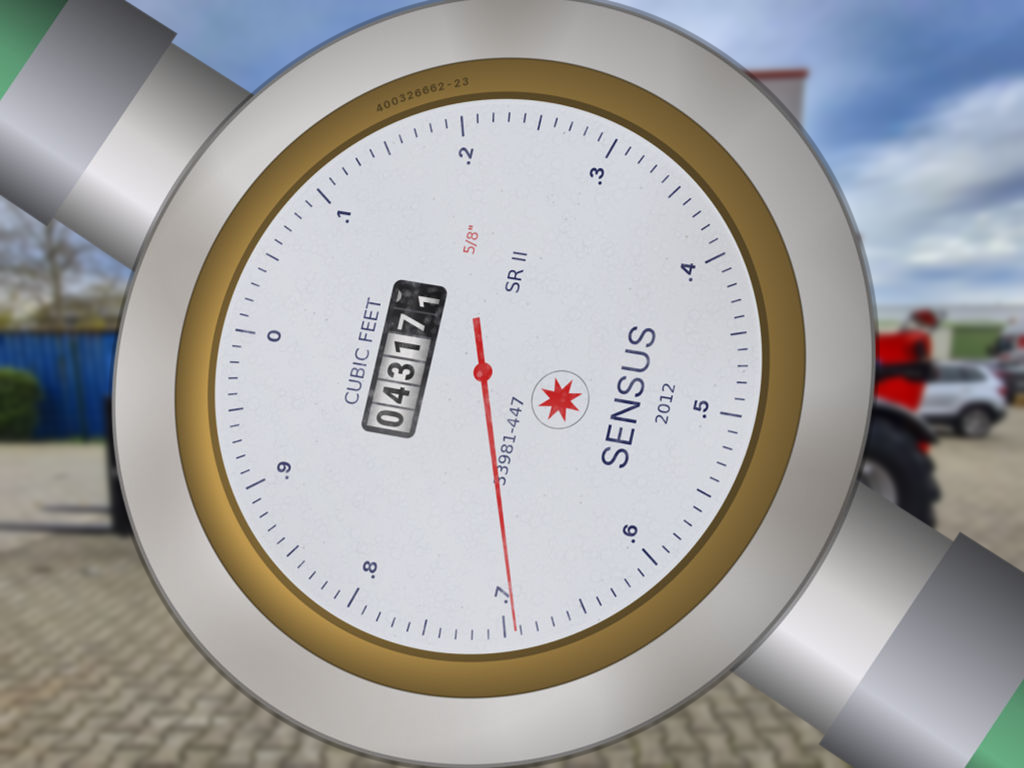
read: 43170.69 ft³
